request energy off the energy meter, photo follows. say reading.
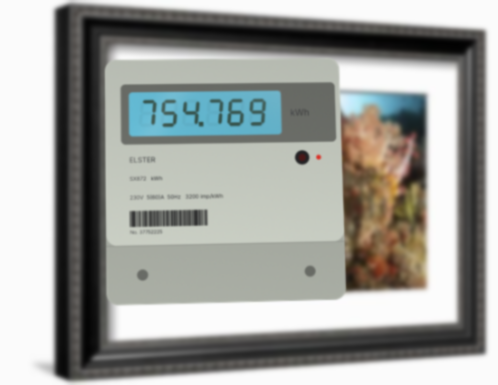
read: 754.769 kWh
